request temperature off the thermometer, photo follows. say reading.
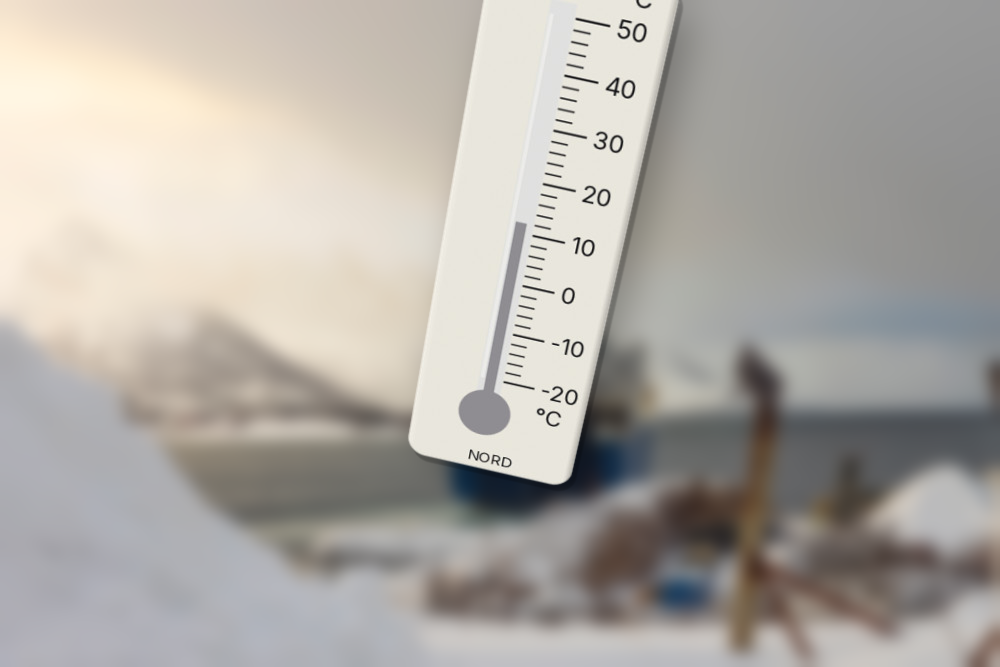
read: 12 °C
